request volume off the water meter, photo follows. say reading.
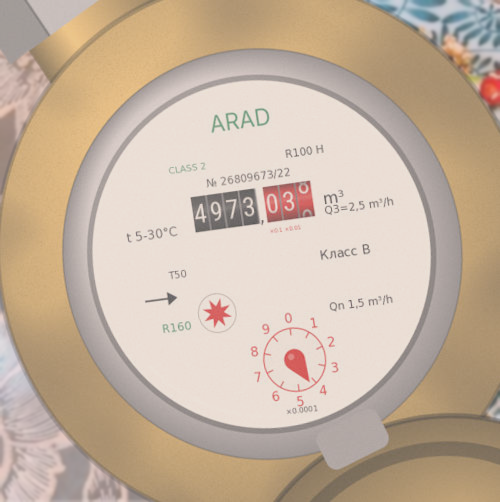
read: 4973.0384 m³
